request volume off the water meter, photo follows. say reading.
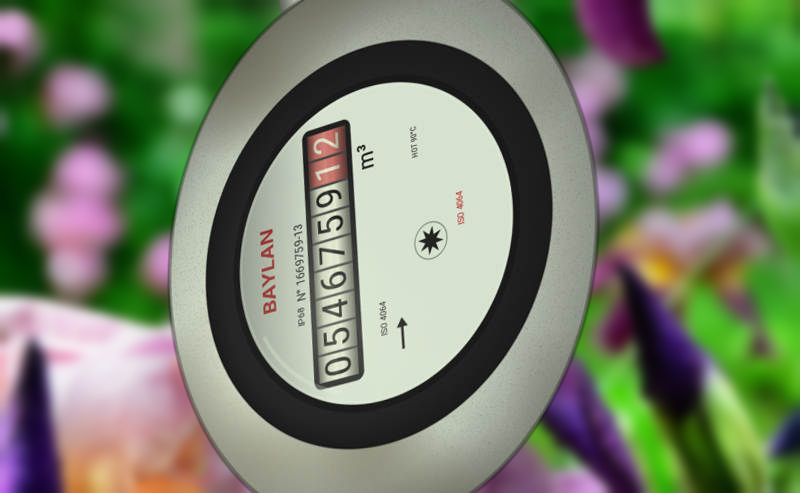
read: 546759.12 m³
